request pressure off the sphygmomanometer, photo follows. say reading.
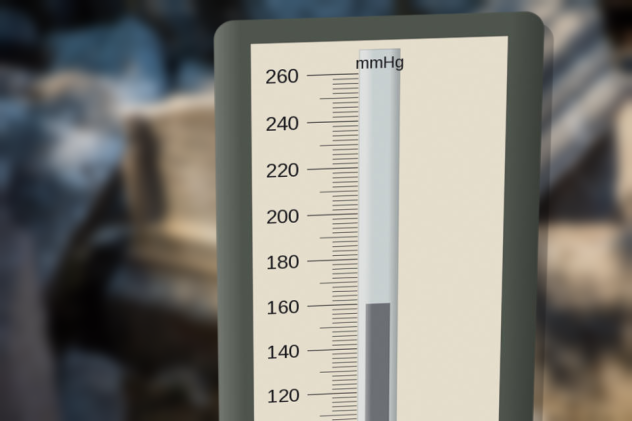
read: 160 mmHg
